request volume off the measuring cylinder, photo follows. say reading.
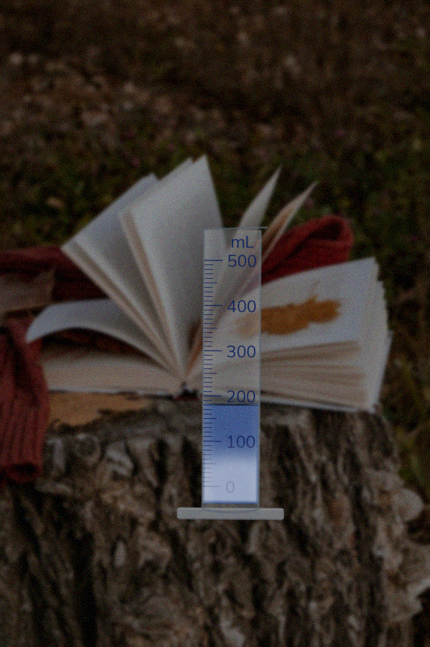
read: 180 mL
